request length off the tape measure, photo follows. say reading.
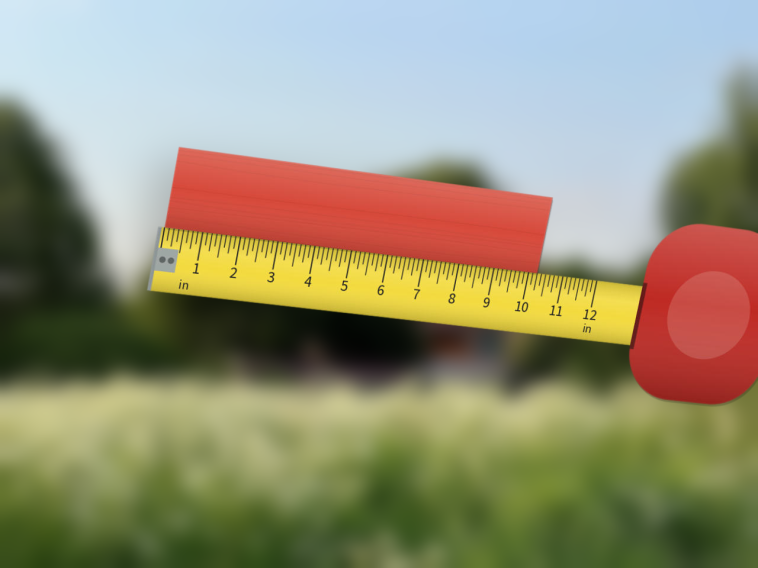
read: 10.25 in
